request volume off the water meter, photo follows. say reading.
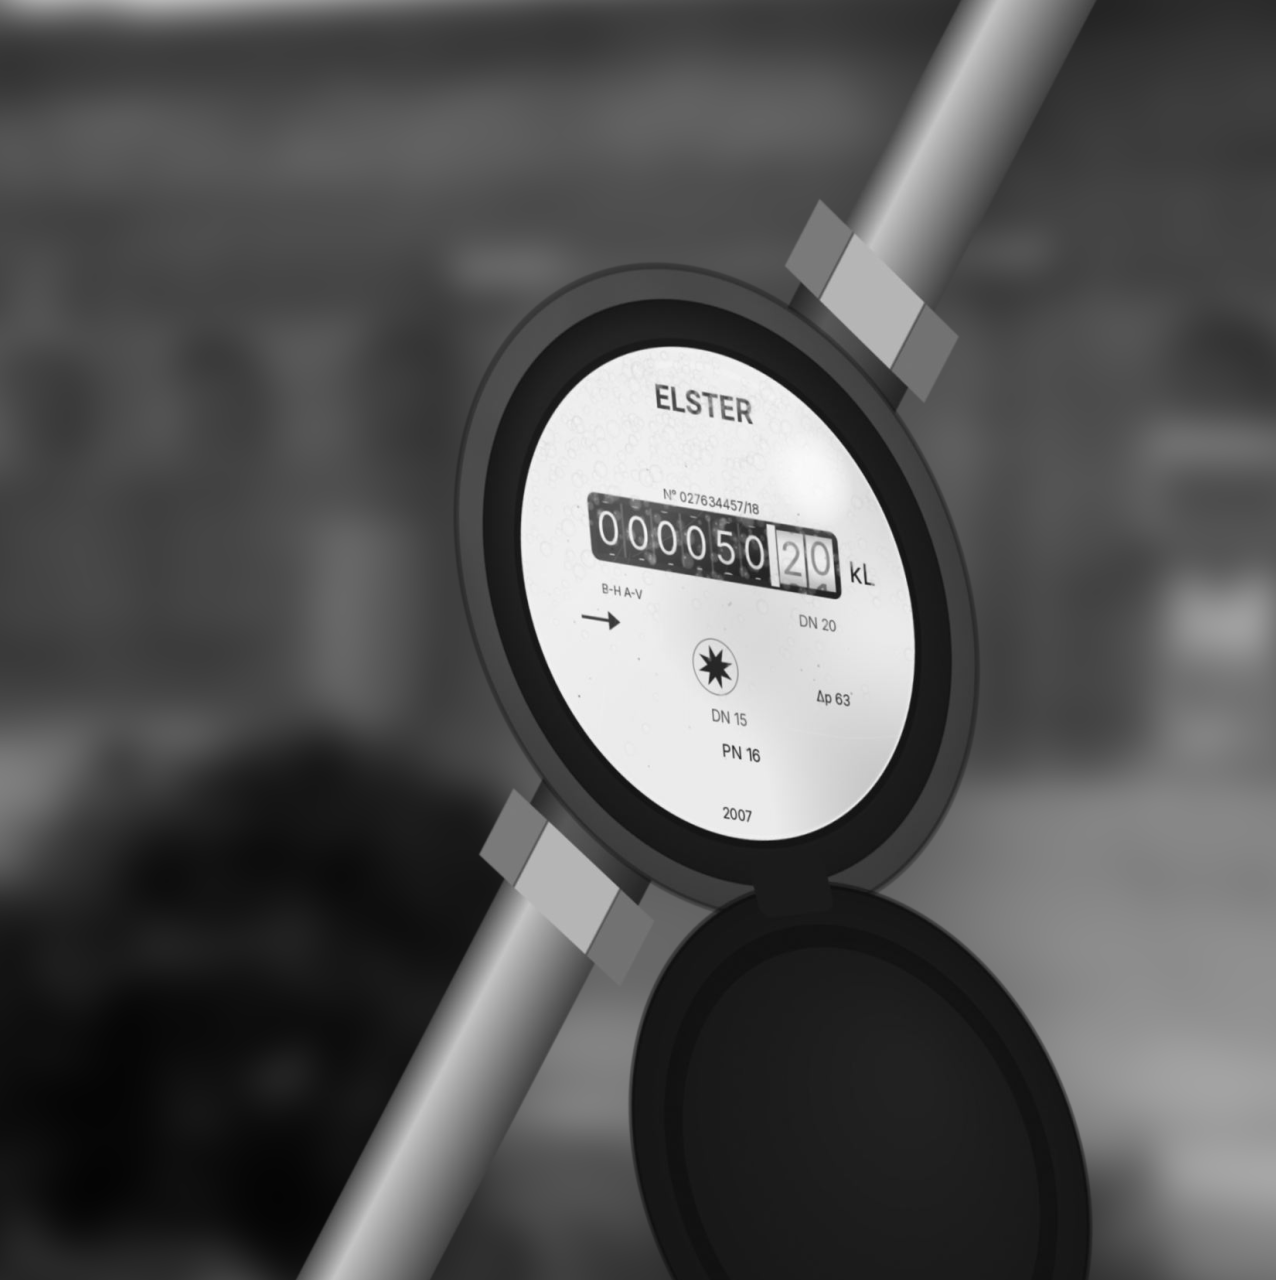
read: 50.20 kL
